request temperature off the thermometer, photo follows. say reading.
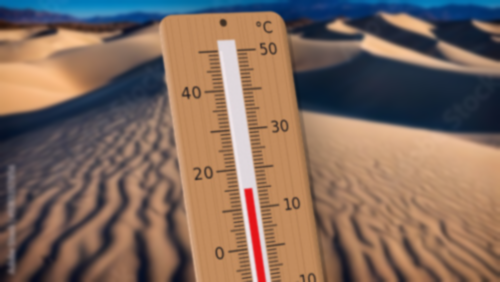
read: 15 °C
